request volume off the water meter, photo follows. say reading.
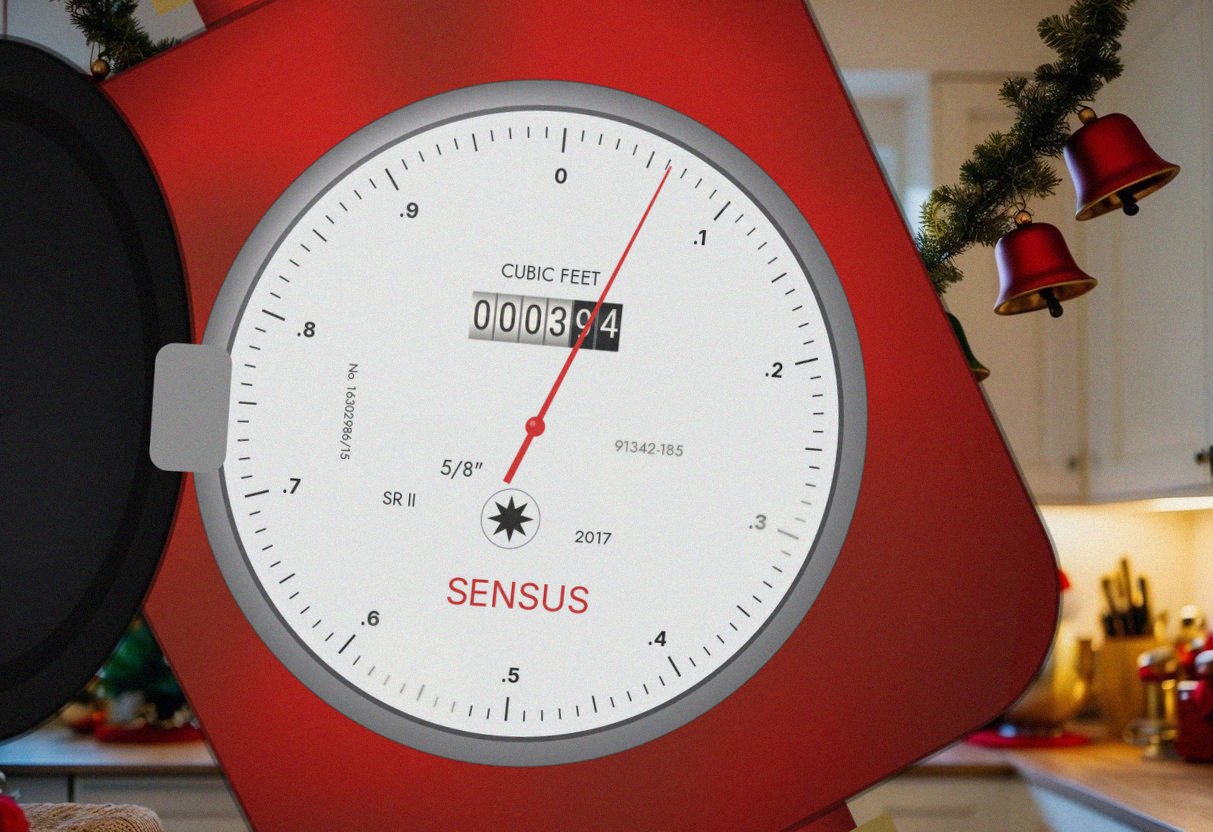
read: 394.06 ft³
